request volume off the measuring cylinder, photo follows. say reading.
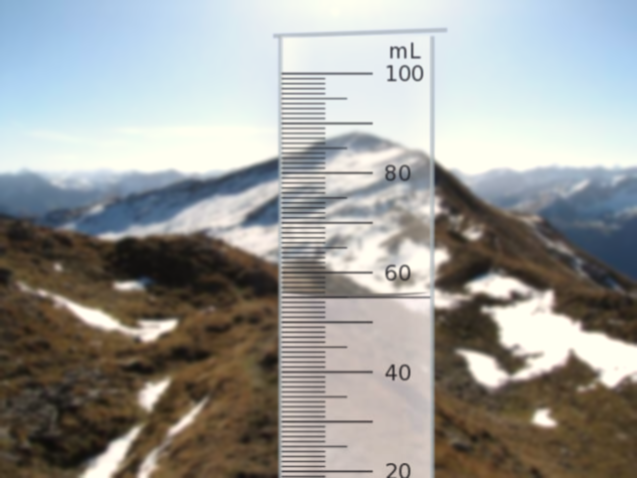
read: 55 mL
